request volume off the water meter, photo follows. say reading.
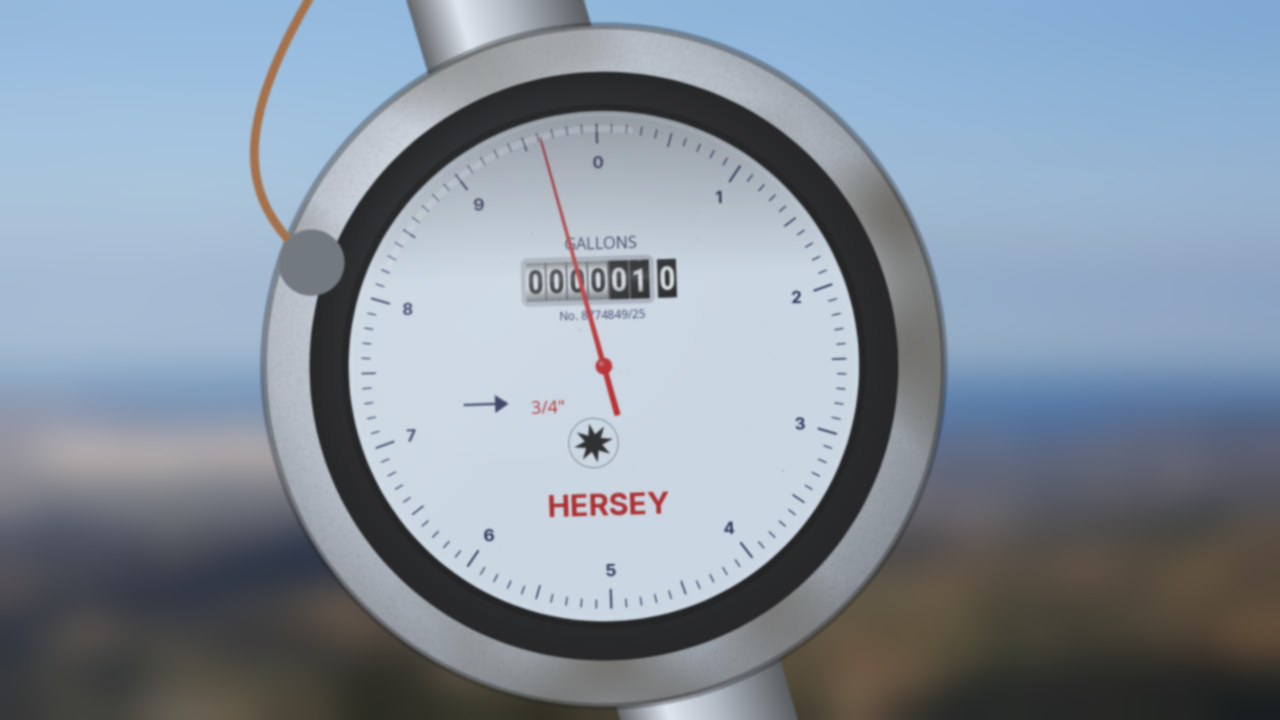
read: 9.6 gal
